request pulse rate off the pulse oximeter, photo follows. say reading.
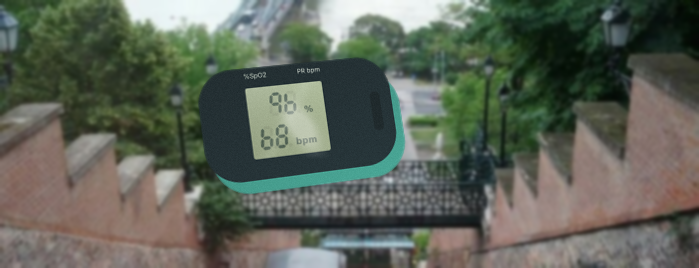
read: 68 bpm
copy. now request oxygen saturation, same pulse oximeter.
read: 96 %
